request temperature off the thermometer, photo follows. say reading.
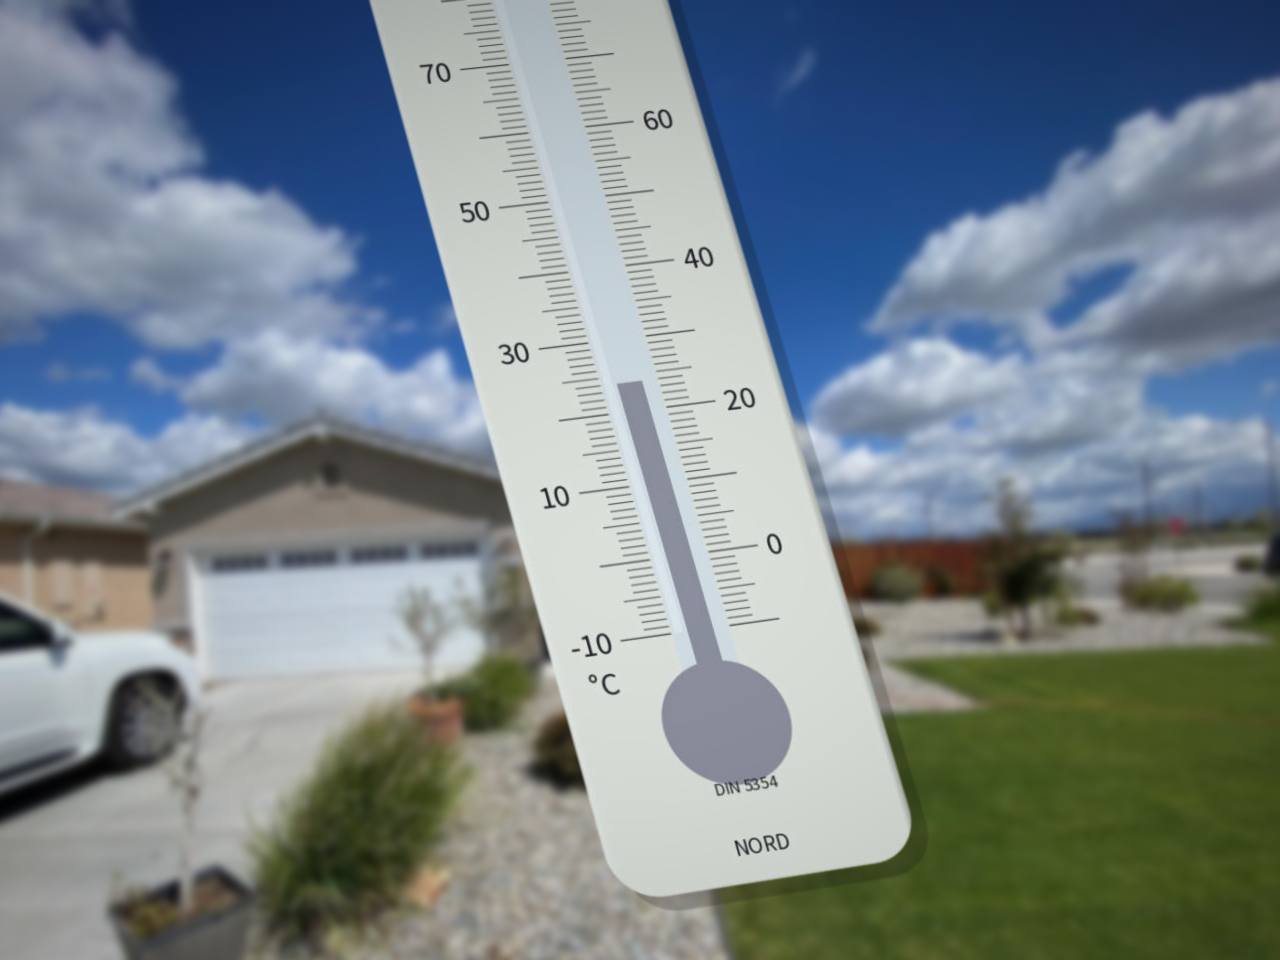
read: 24 °C
